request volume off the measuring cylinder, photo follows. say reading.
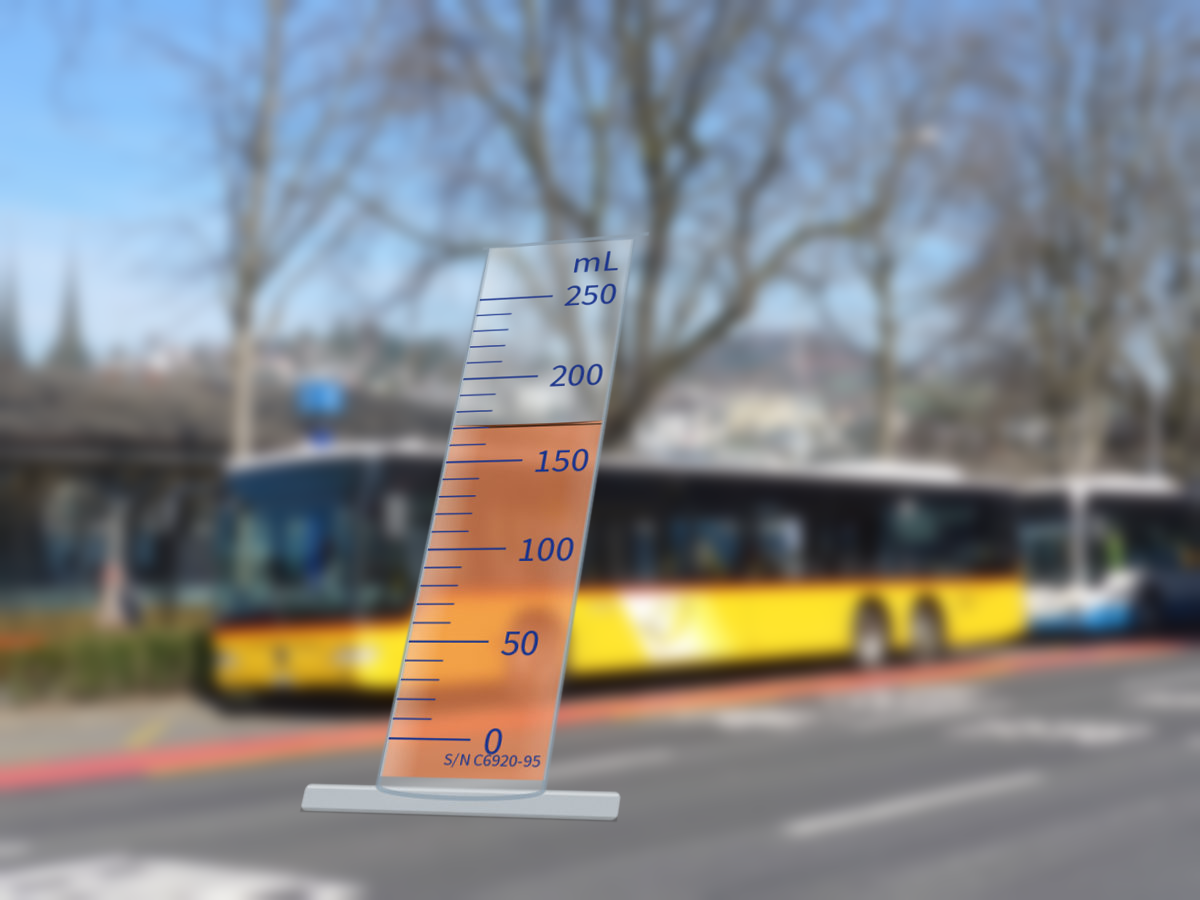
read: 170 mL
